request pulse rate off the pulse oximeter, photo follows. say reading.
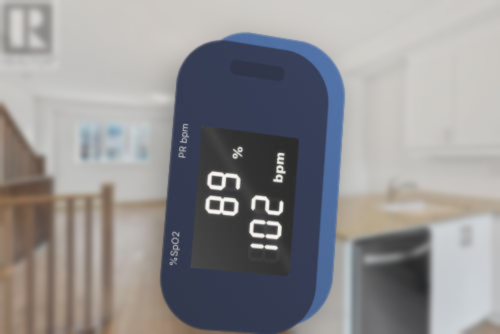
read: 102 bpm
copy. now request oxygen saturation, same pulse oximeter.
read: 89 %
